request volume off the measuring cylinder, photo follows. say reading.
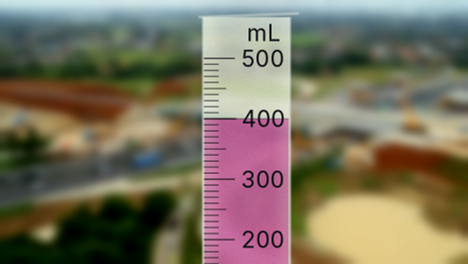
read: 400 mL
